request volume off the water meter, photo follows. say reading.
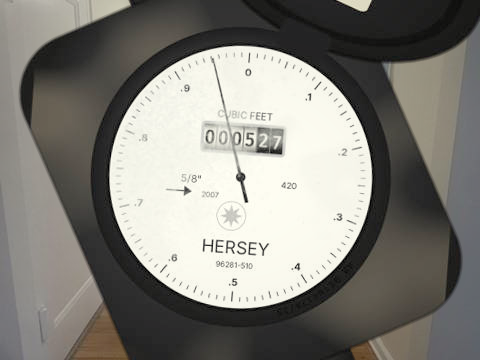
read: 526.95 ft³
